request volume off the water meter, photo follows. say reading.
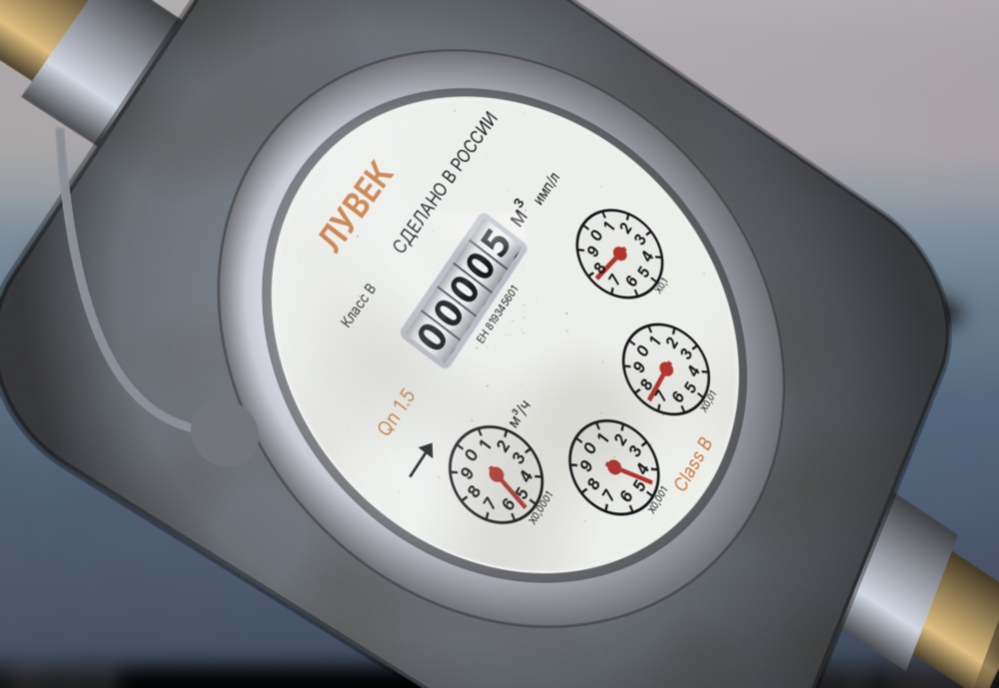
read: 5.7745 m³
